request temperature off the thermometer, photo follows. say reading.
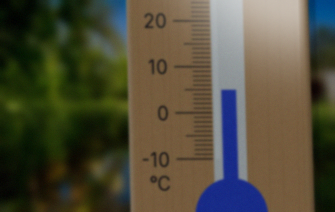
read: 5 °C
